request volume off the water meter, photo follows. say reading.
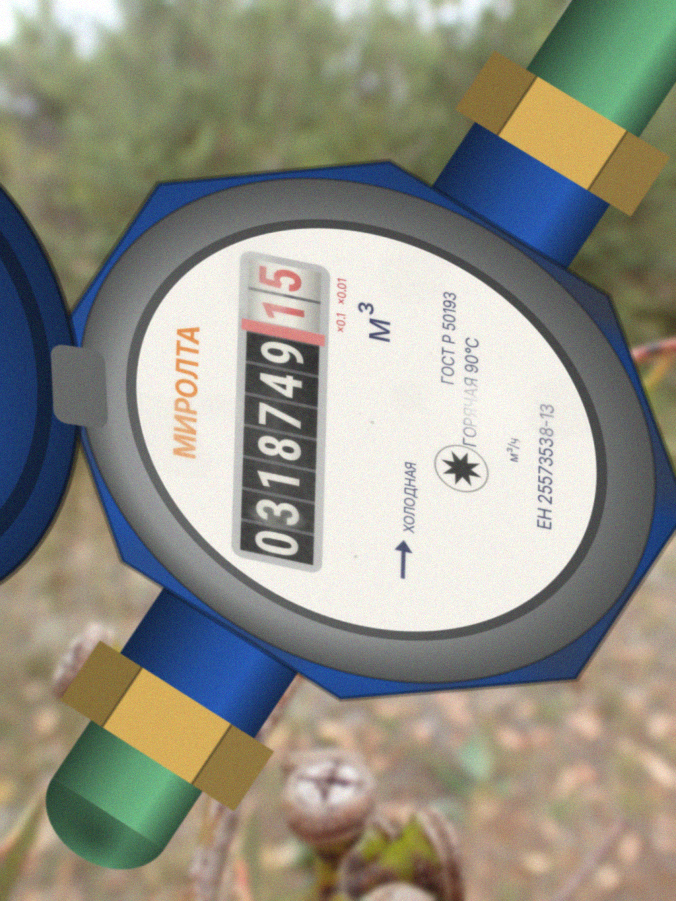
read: 318749.15 m³
